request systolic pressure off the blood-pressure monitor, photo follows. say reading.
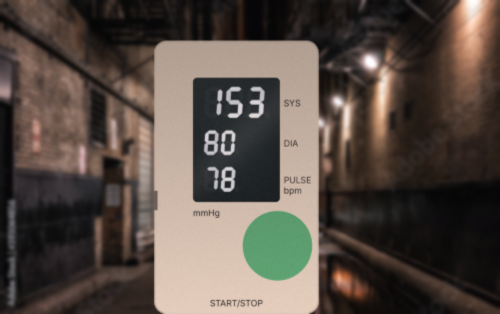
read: 153 mmHg
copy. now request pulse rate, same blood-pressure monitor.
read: 78 bpm
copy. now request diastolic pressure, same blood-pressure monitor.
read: 80 mmHg
